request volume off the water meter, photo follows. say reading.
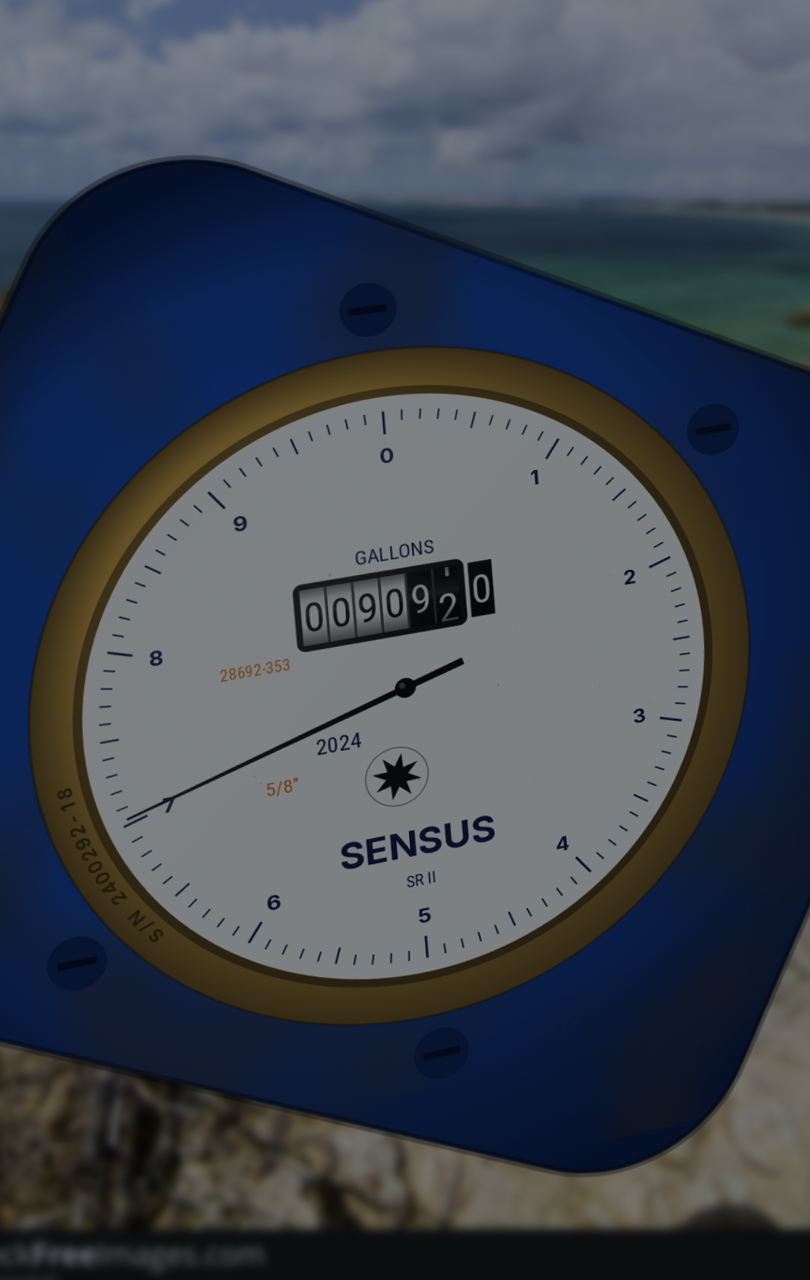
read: 90917.0 gal
